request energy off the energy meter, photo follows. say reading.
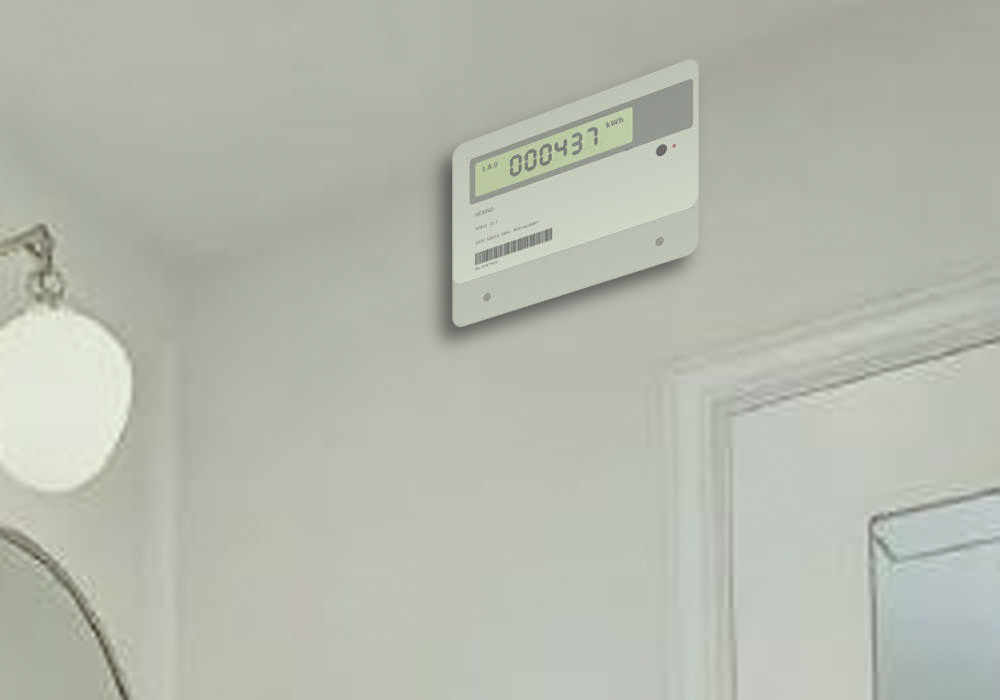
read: 437 kWh
